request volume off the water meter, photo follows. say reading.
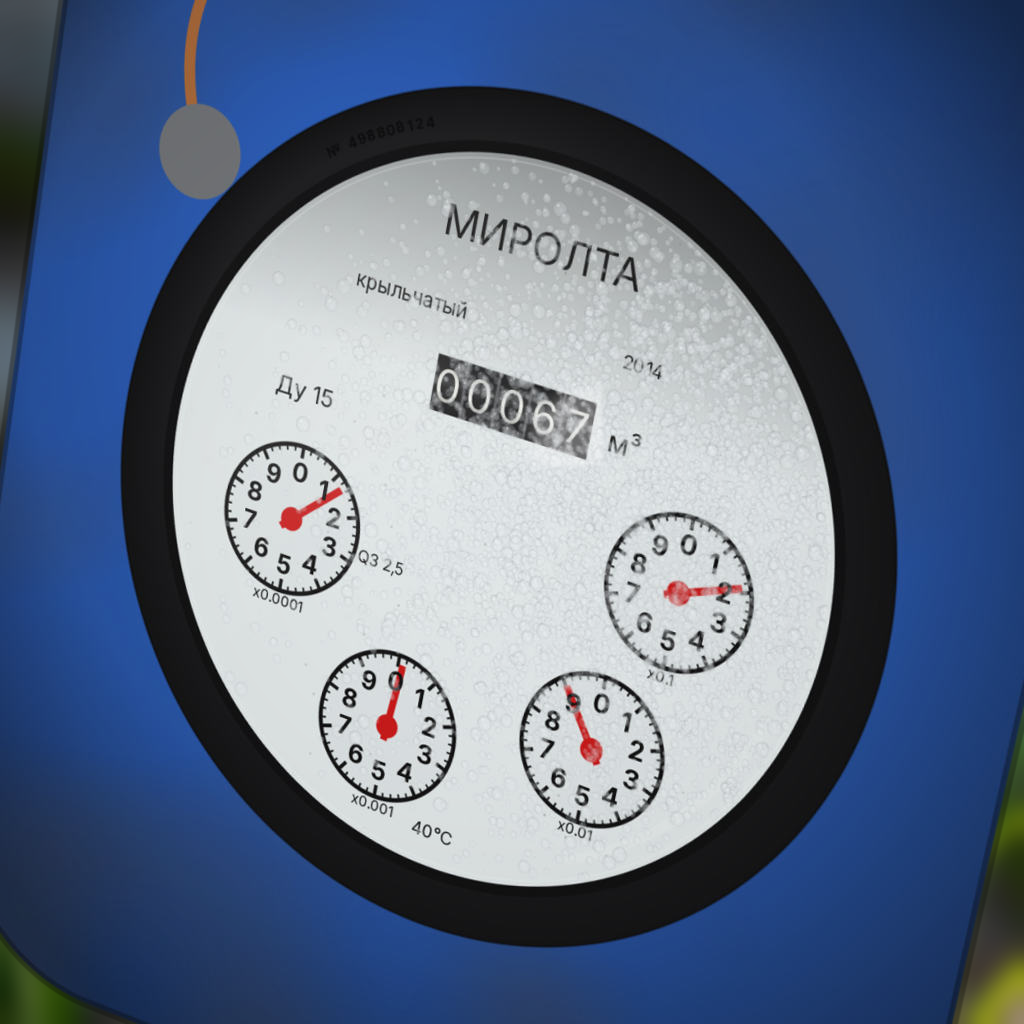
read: 67.1901 m³
